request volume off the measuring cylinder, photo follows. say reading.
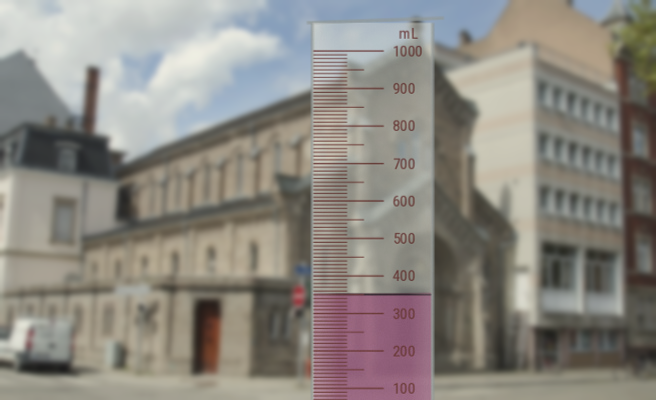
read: 350 mL
